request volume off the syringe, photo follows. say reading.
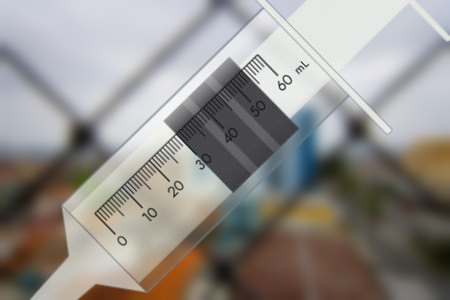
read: 30 mL
